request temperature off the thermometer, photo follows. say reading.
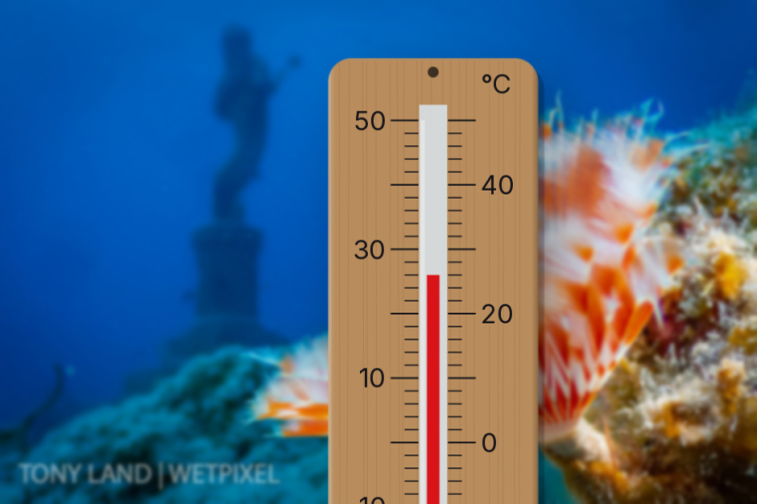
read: 26 °C
